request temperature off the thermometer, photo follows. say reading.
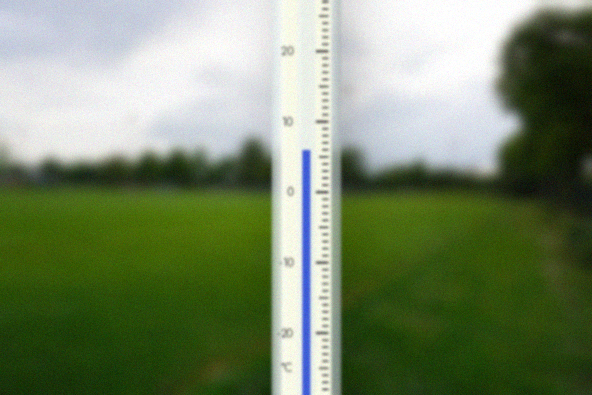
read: 6 °C
